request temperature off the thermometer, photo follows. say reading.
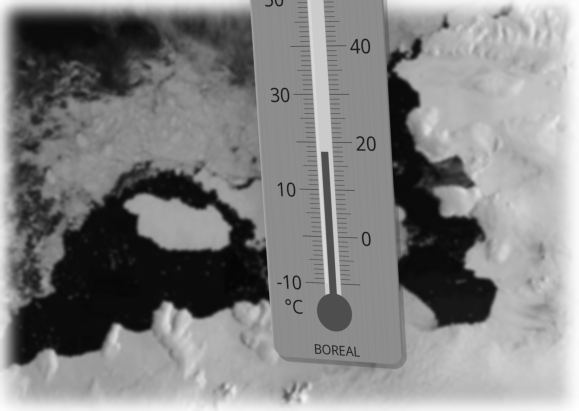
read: 18 °C
